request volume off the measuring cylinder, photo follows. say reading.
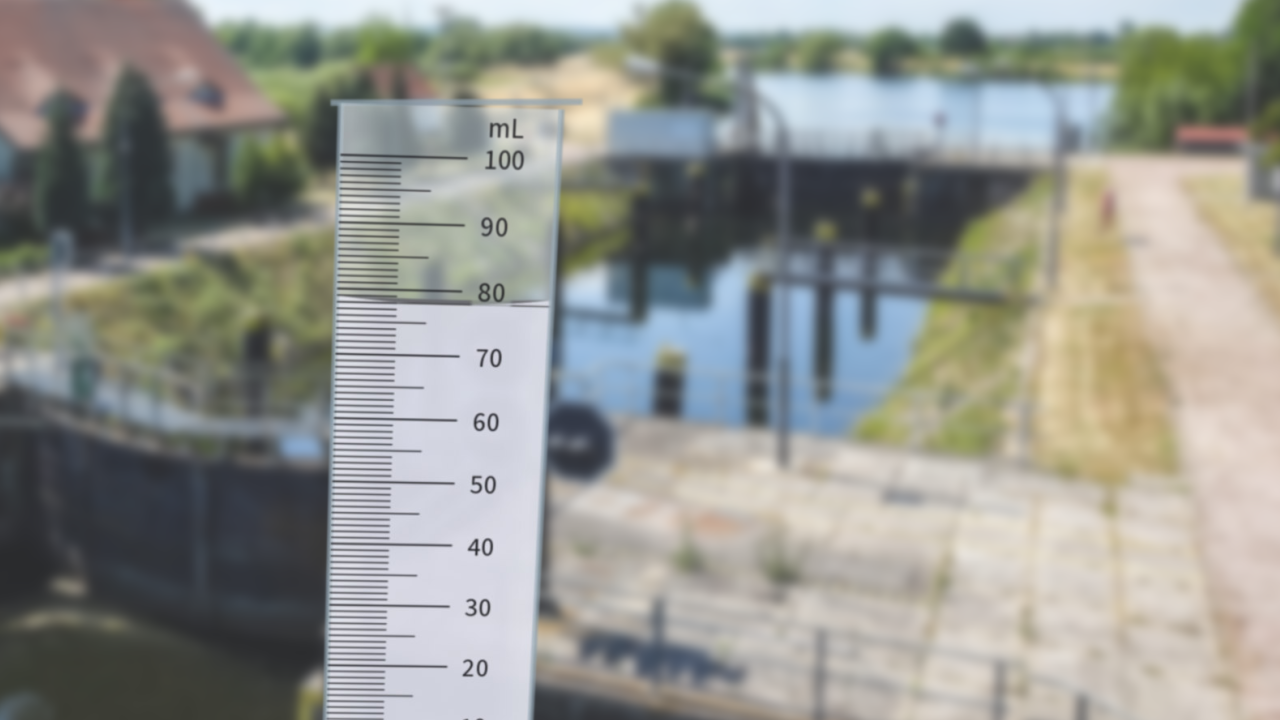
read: 78 mL
